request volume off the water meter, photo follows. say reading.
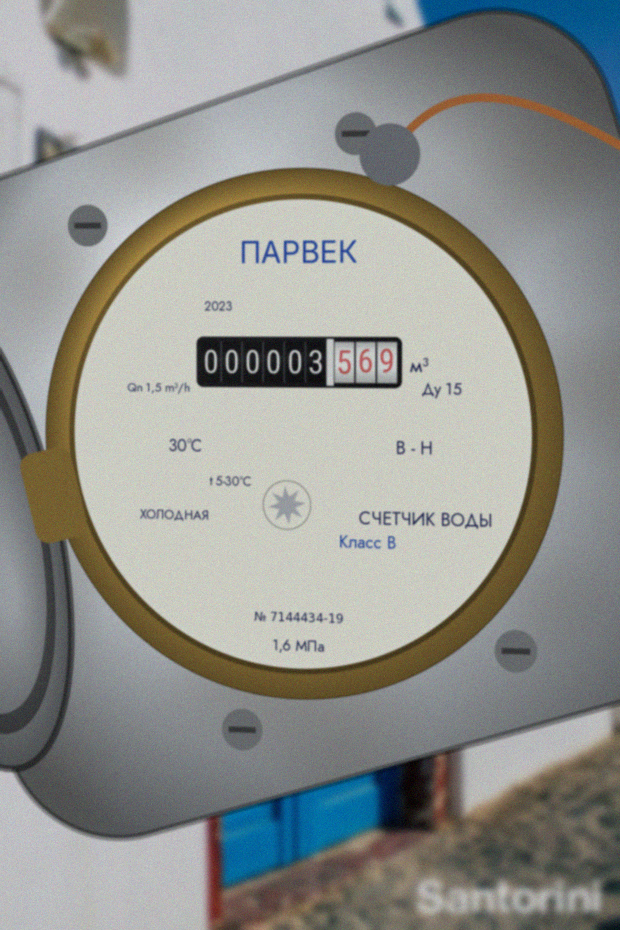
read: 3.569 m³
